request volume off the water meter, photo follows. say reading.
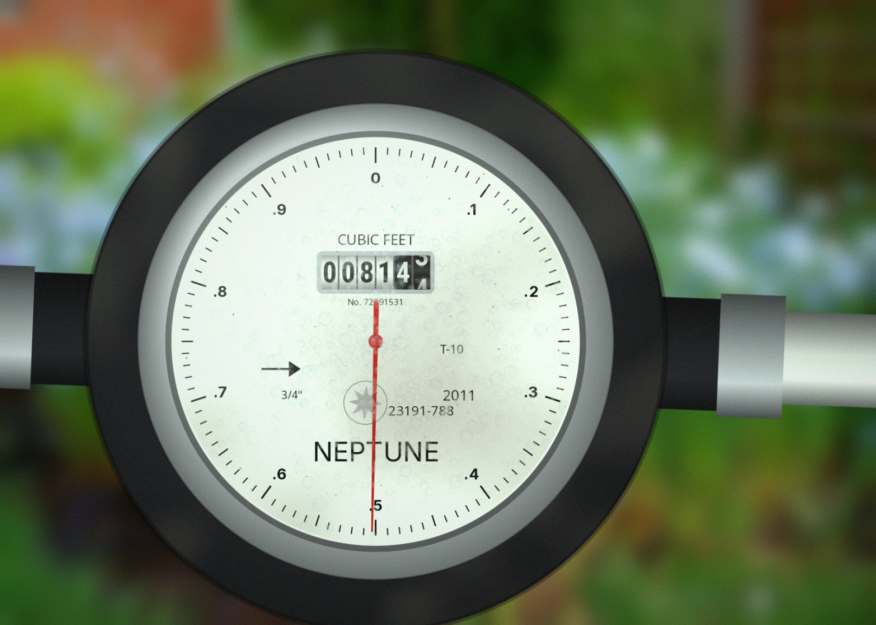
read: 8143.50 ft³
